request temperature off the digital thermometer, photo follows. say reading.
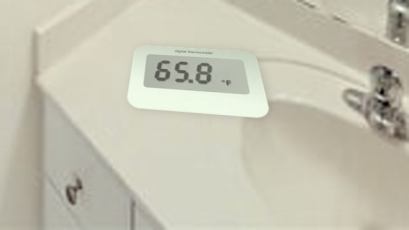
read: 65.8 °F
